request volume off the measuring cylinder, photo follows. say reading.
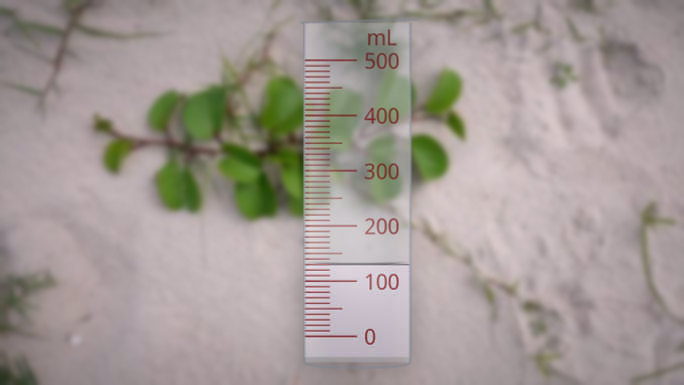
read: 130 mL
